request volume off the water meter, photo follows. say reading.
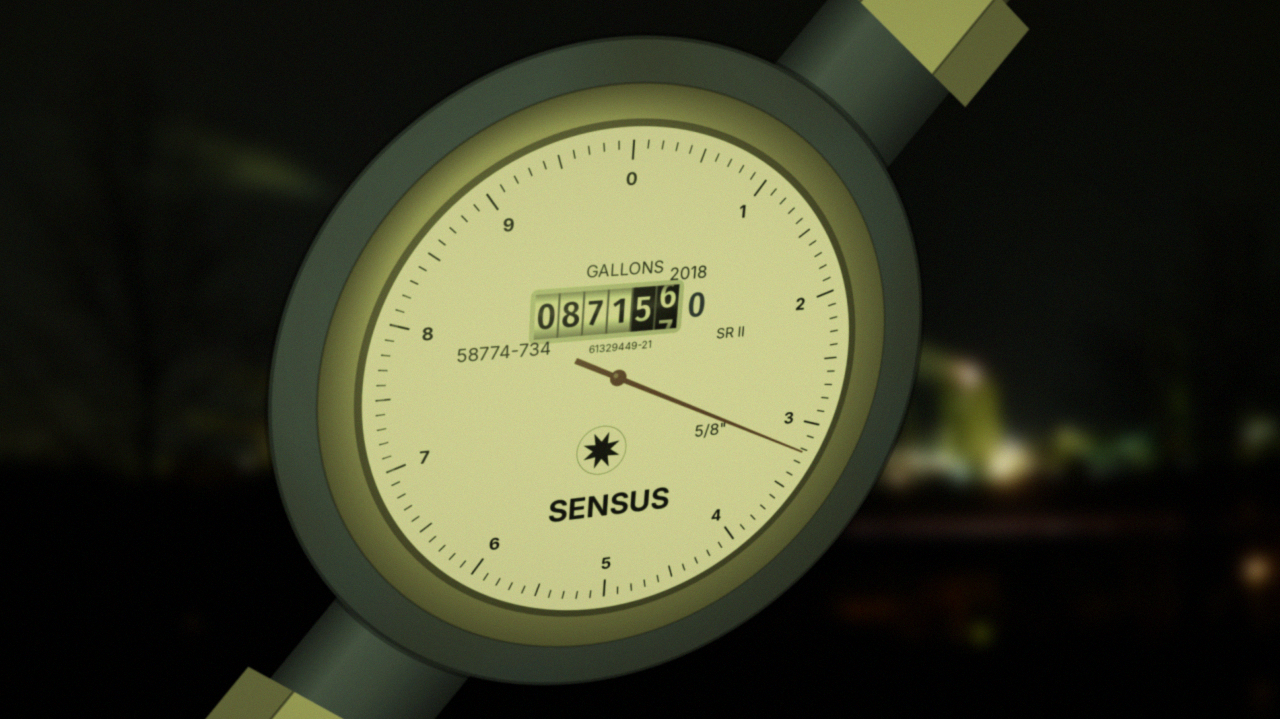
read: 871563.2 gal
